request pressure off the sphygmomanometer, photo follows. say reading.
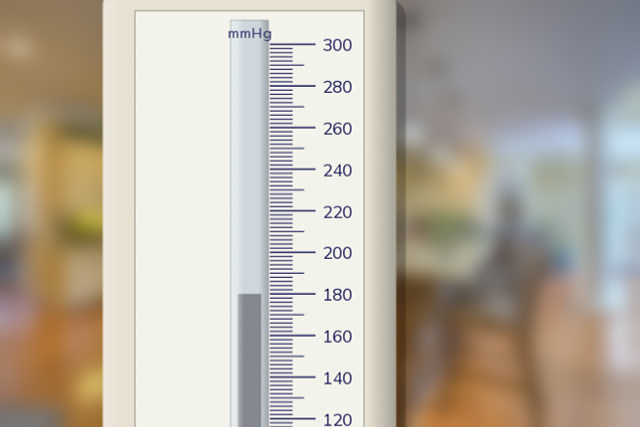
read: 180 mmHg
